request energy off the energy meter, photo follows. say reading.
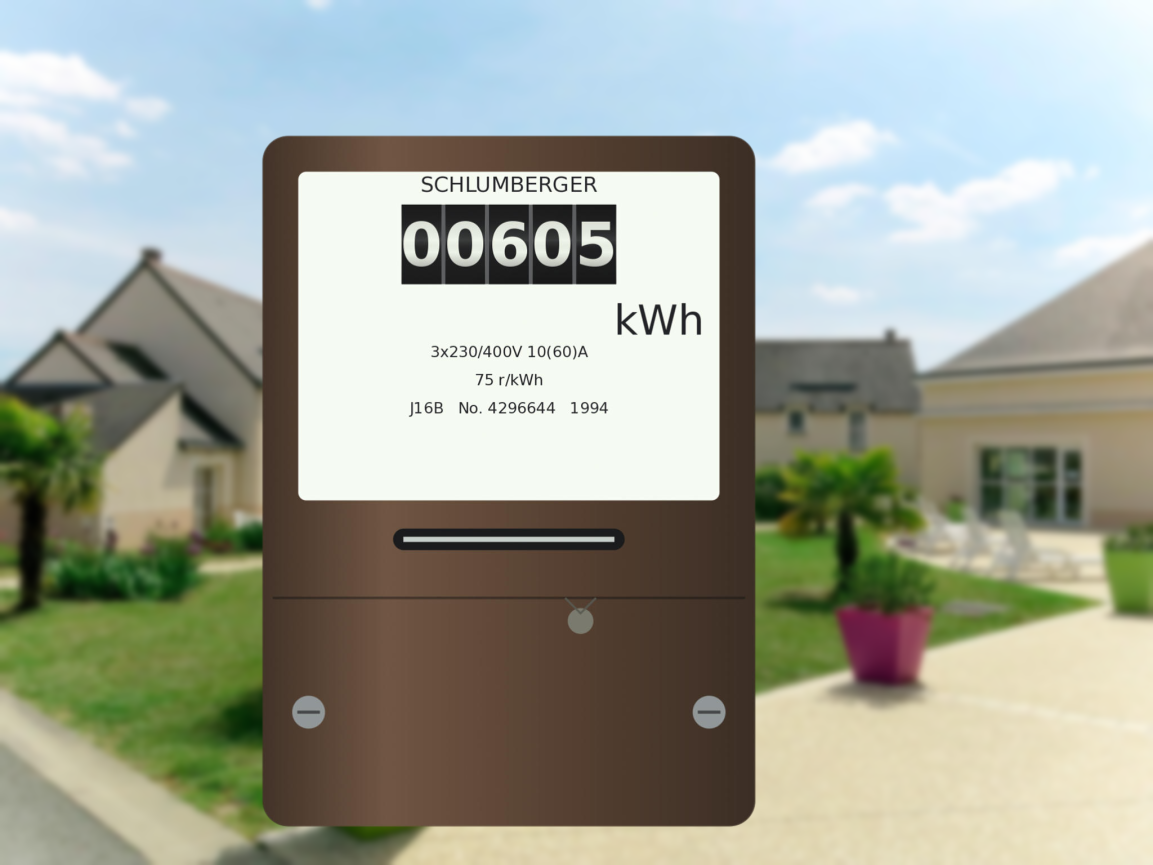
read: 605 kWh
